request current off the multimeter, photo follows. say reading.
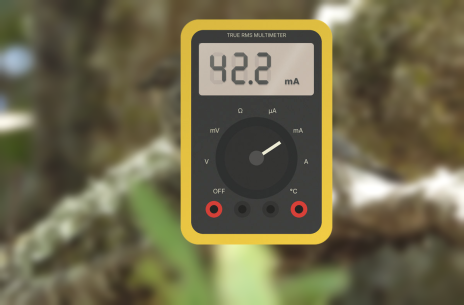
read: 42.2 mA
